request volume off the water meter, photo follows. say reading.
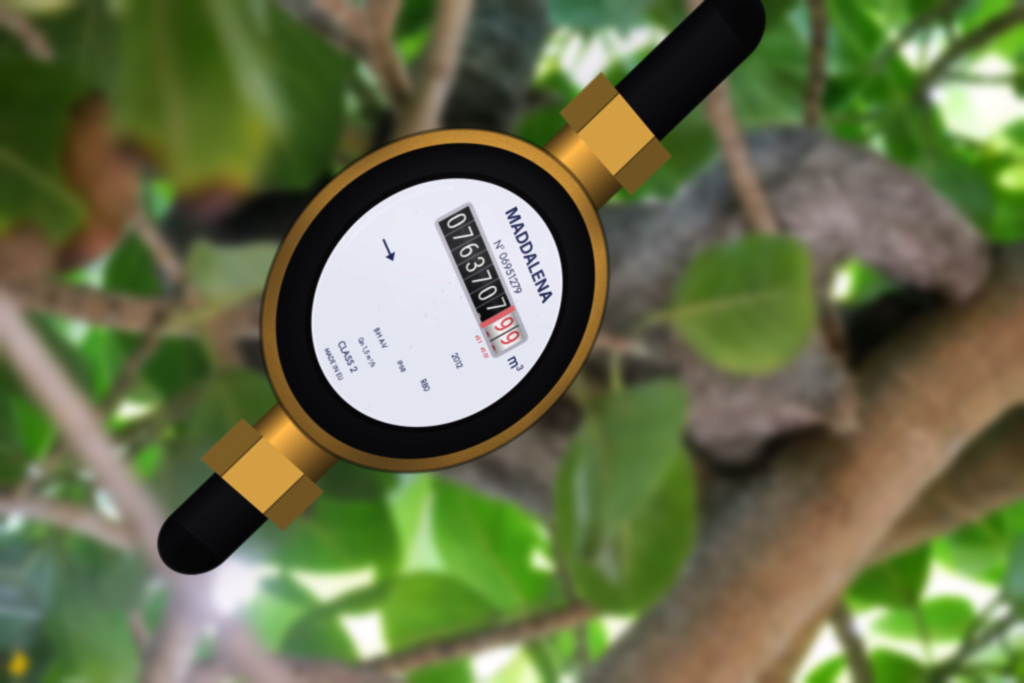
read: 763707.99 m³
